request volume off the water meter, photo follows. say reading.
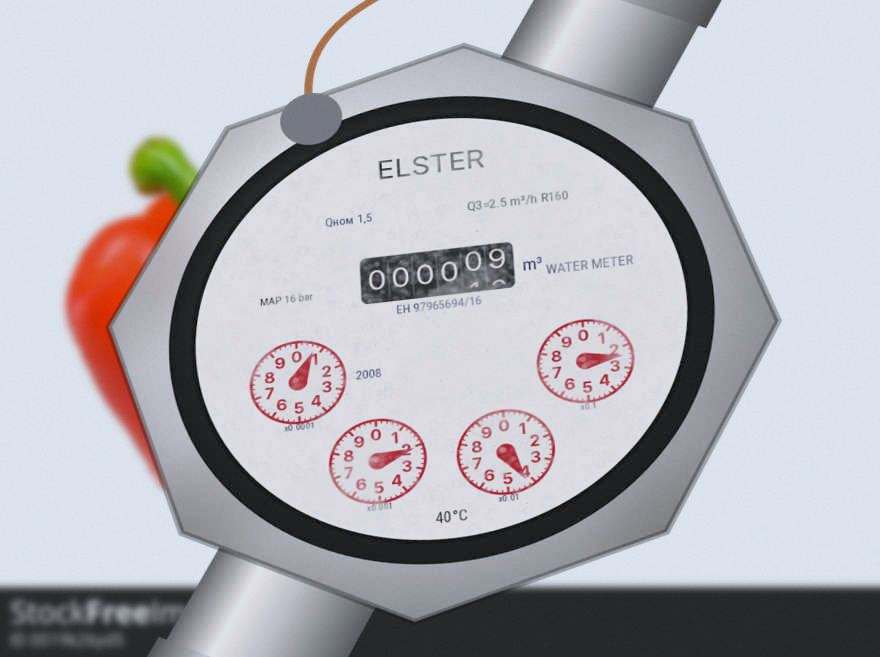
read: 9.2420 m³
